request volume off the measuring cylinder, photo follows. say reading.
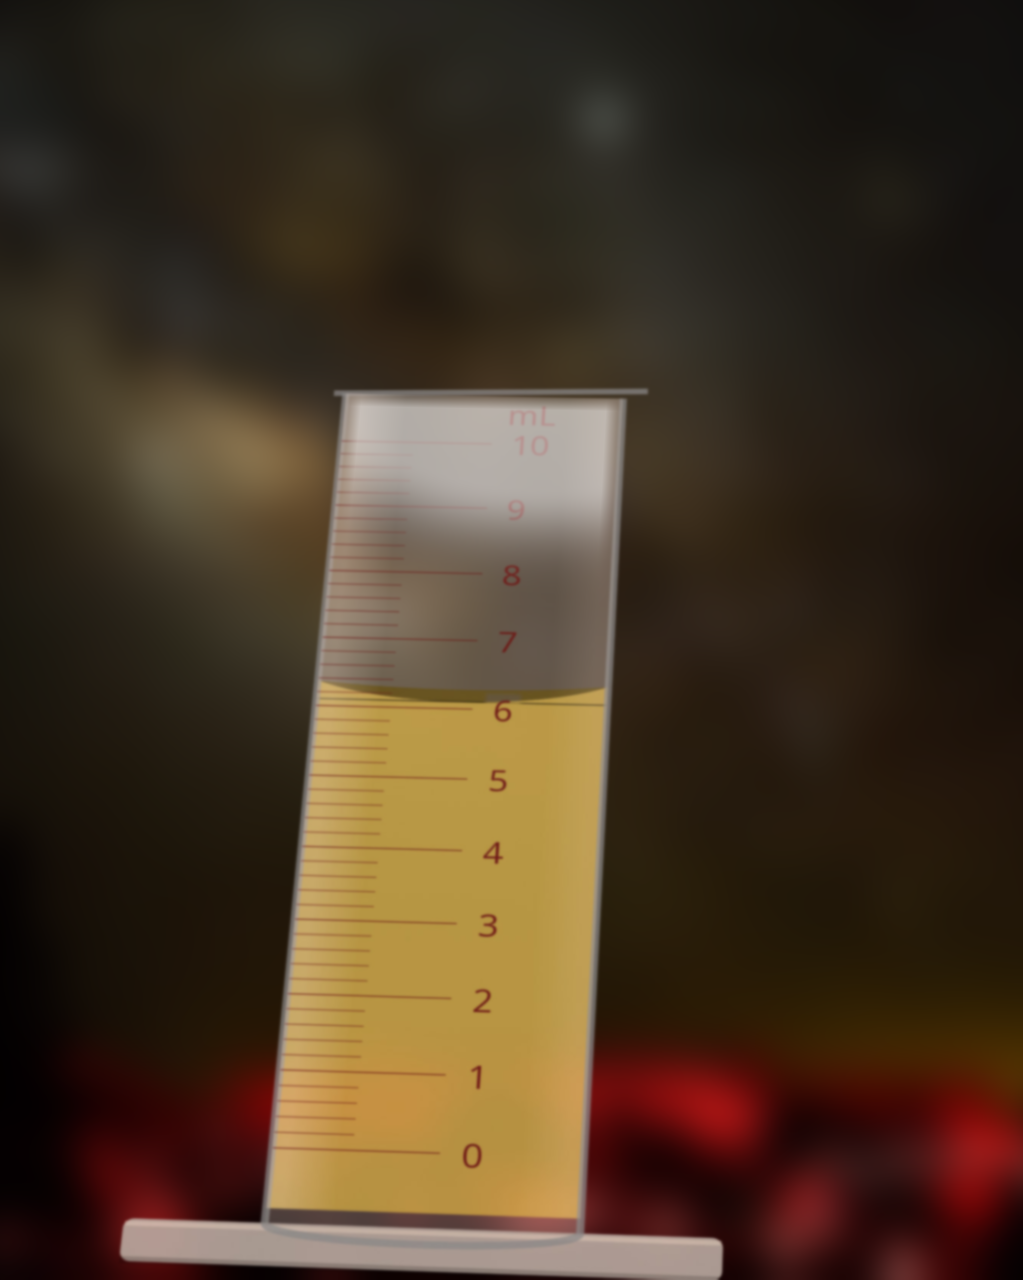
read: 6.1 mL
